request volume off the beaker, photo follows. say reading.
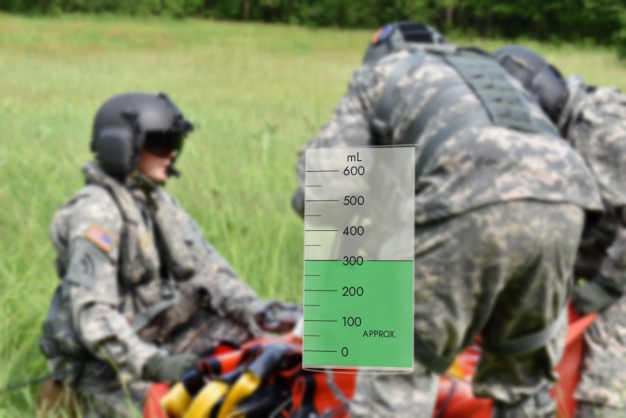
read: 300 mL
